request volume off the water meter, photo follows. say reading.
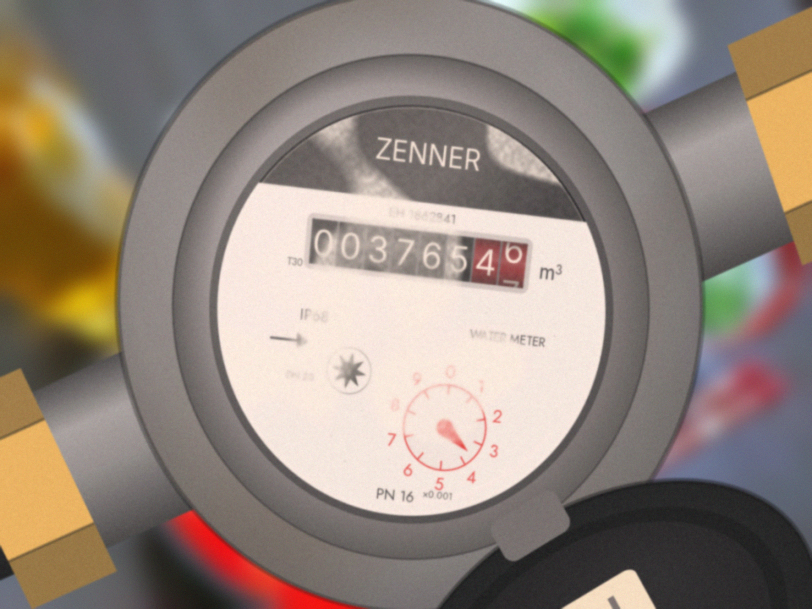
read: 3765.463 m³
